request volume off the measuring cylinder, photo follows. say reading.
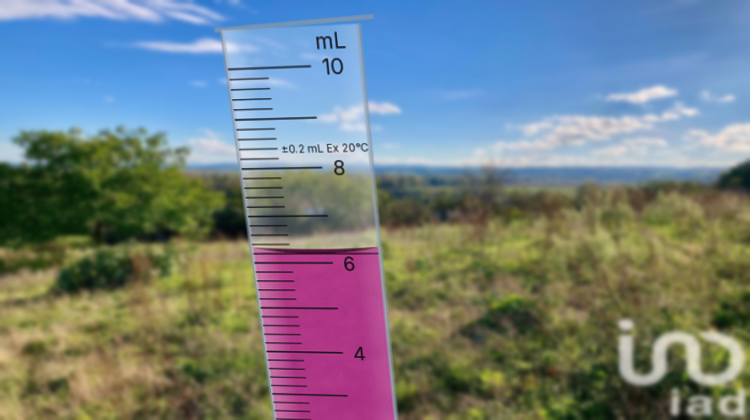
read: 6.2 mL
